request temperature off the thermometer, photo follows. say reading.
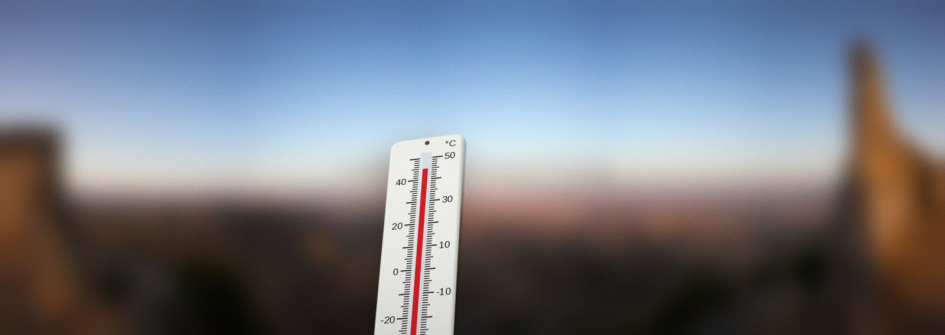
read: 45 °C
